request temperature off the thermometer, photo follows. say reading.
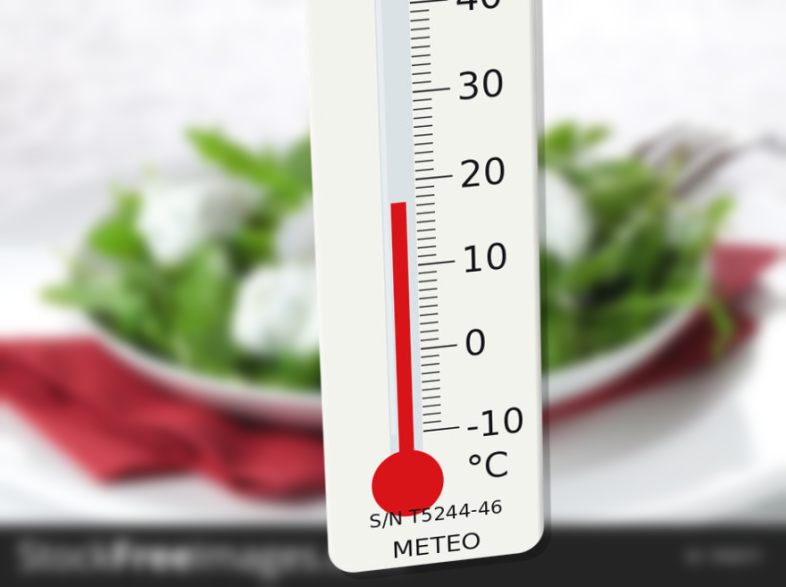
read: 17.5 °C
